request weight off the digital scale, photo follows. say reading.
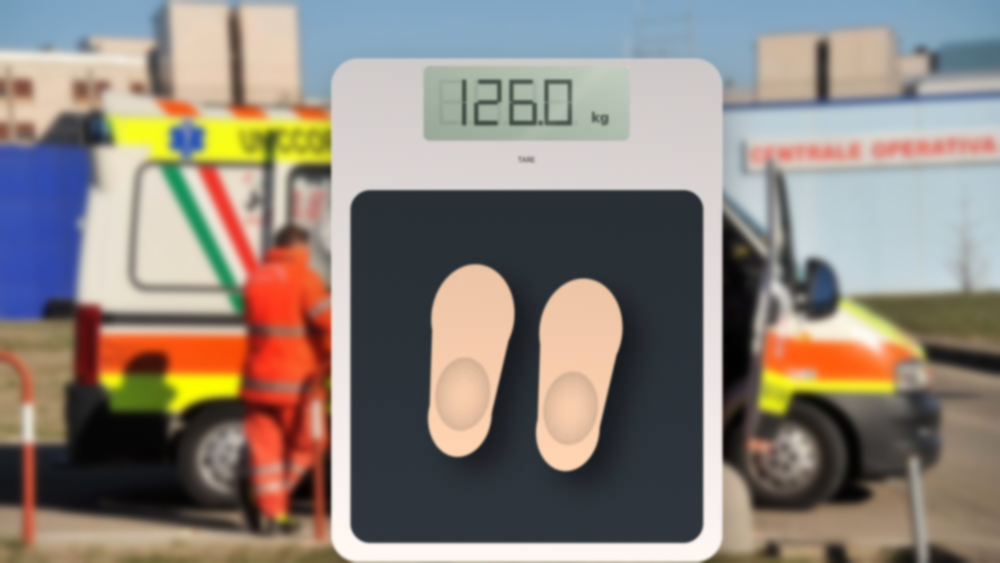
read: 126.0 kg
